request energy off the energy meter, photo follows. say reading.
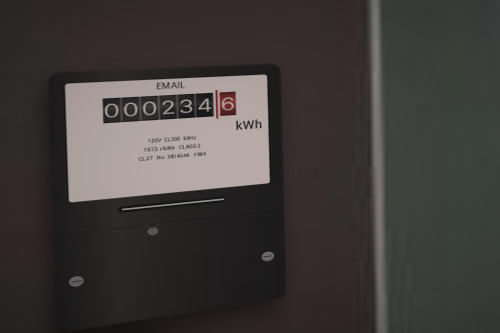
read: 234.6 kWh
